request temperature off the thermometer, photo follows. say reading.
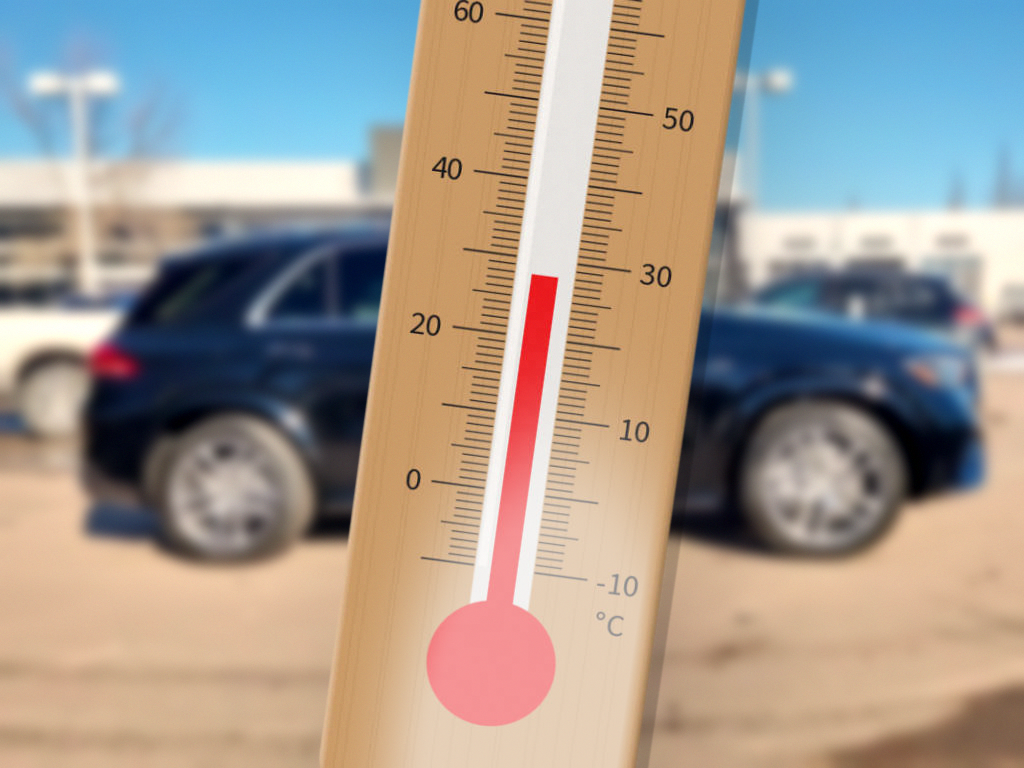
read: 28 °C
